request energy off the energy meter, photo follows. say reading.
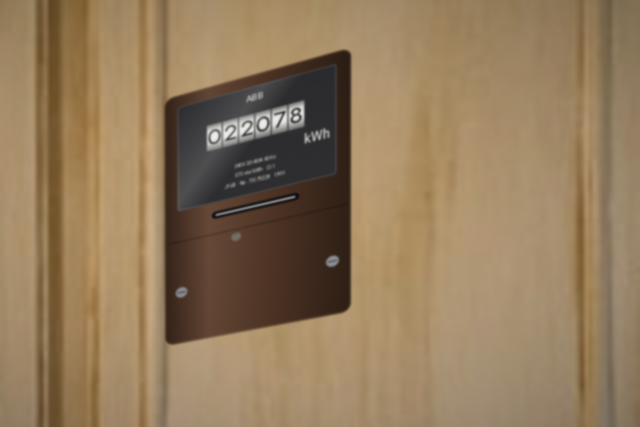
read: 22078 kWh
